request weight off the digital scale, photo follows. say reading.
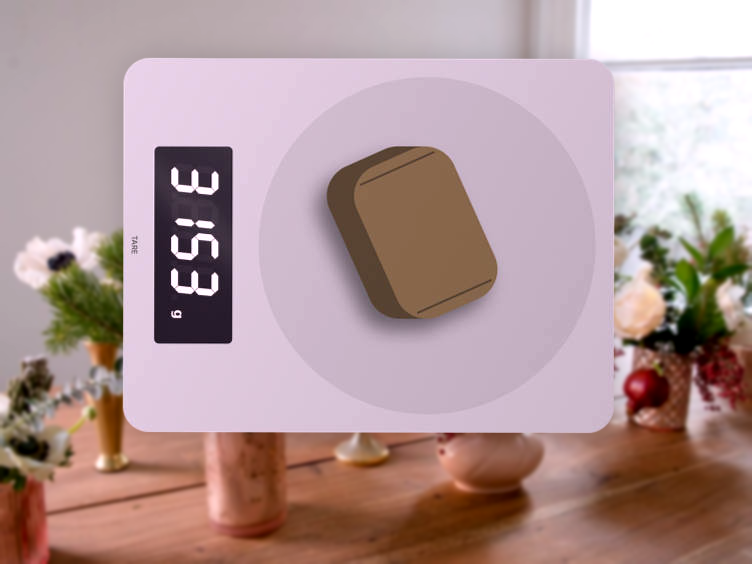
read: 3153 g
